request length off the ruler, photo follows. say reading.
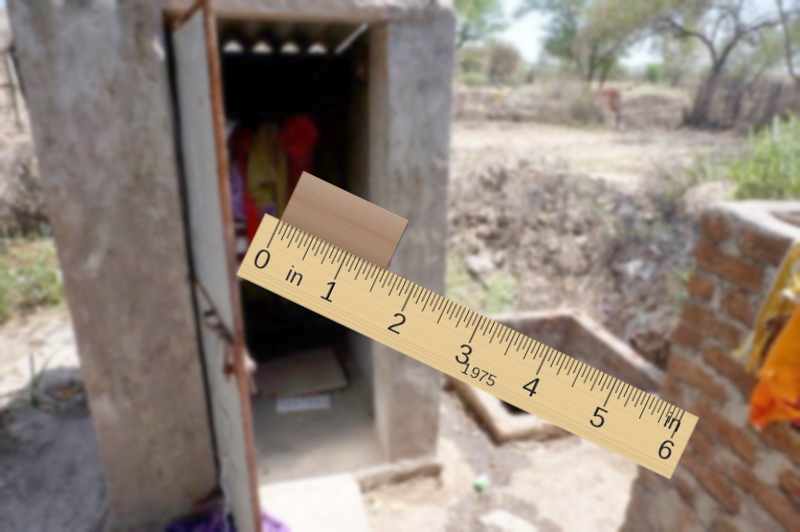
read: 1.5625 in
